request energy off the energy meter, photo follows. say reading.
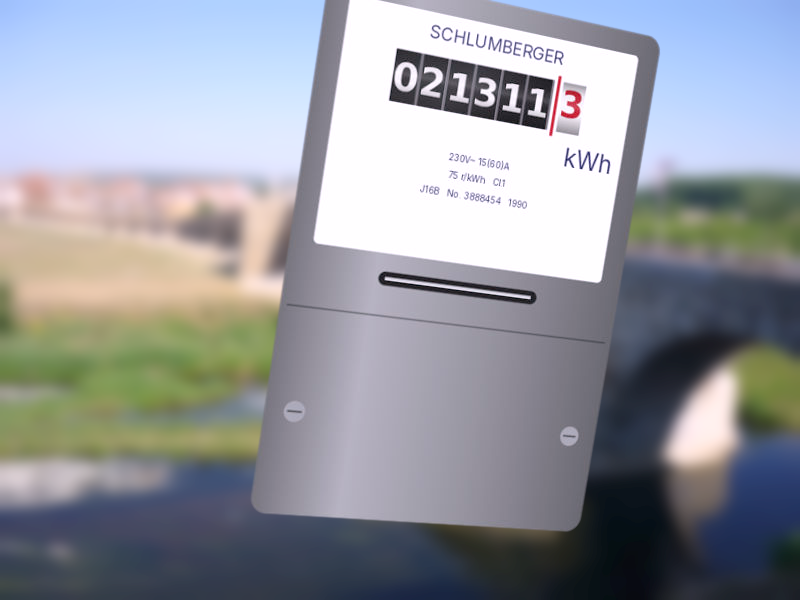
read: 21311.3 kWh
